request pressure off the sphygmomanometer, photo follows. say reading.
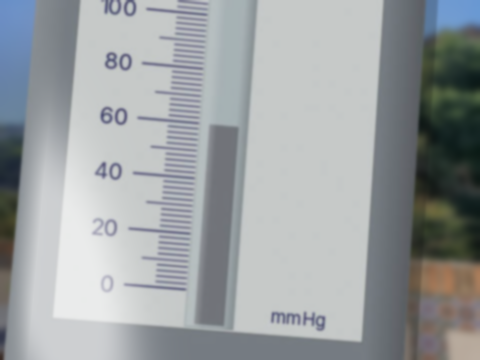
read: 60 mmHg
